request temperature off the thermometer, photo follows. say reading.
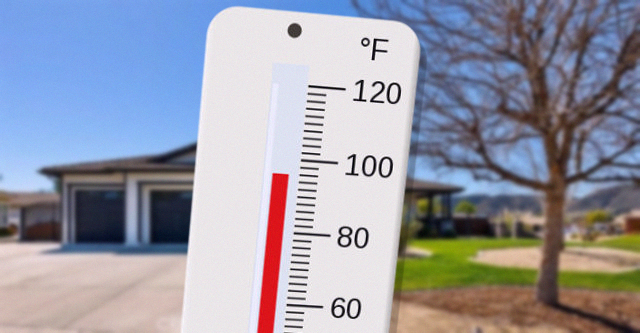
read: 96 °F
